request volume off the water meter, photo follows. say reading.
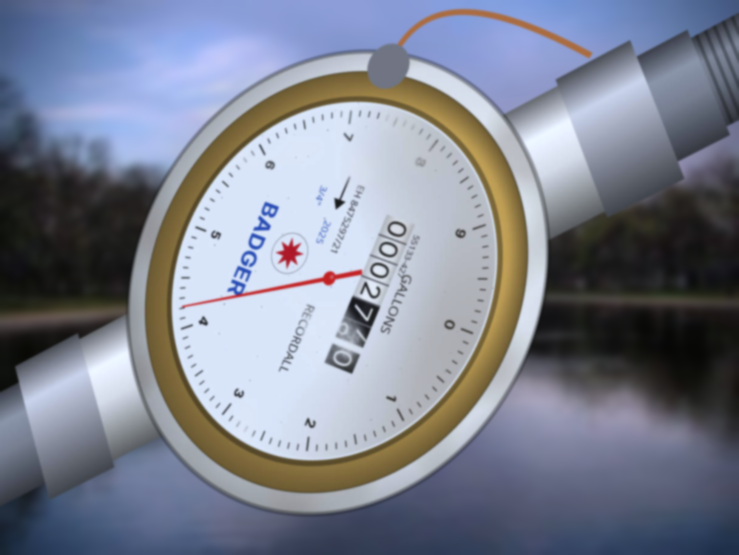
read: 2774.2 gal
